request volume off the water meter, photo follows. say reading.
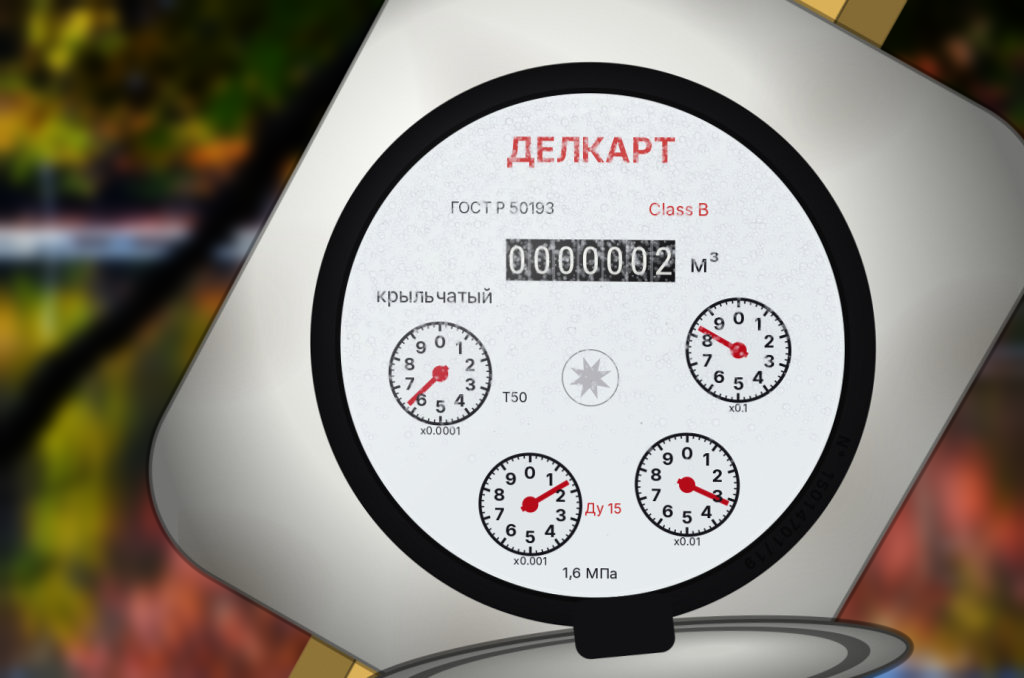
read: 2.8316 m³
